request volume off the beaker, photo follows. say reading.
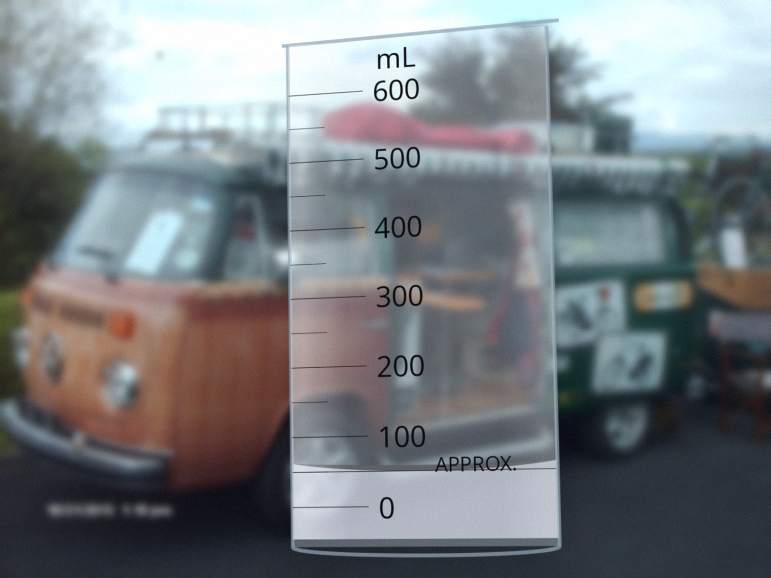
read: 50 mL
